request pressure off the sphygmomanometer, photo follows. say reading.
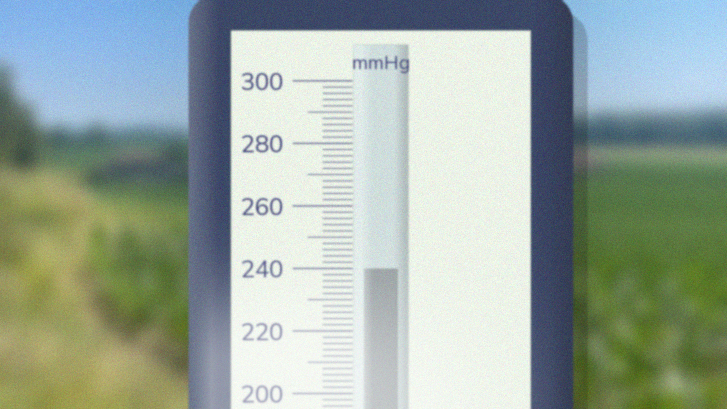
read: 240 mmHg
